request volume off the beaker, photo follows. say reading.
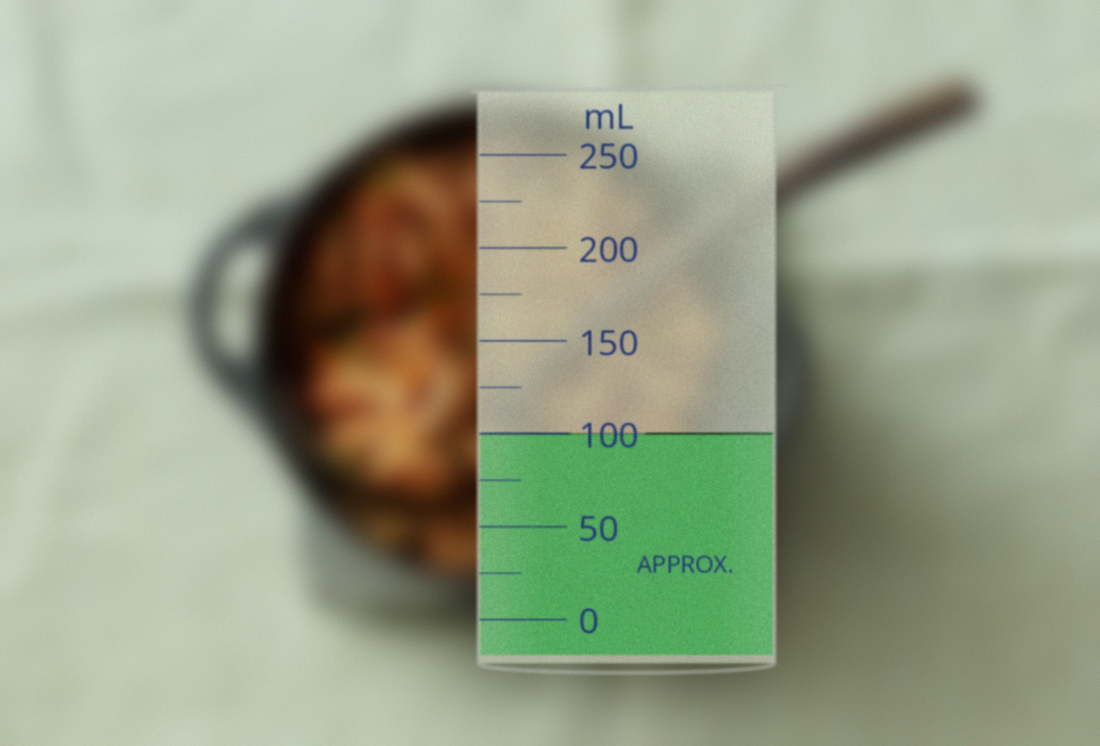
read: 100 mL
